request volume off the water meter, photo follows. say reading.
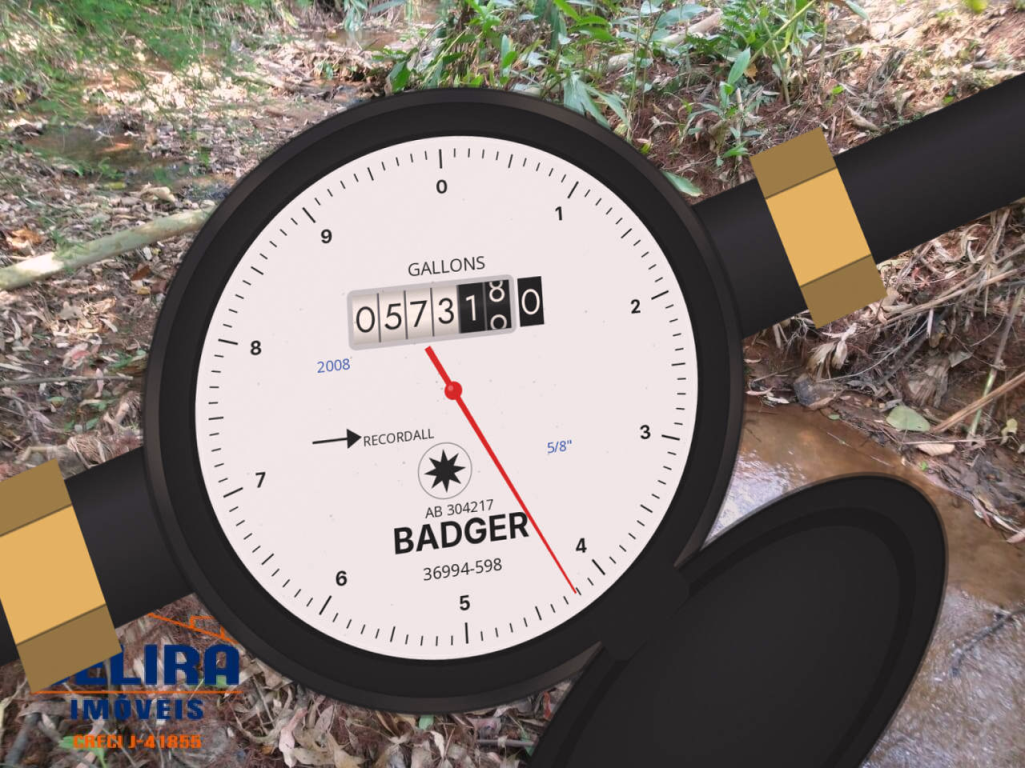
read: 573184.2 gal
